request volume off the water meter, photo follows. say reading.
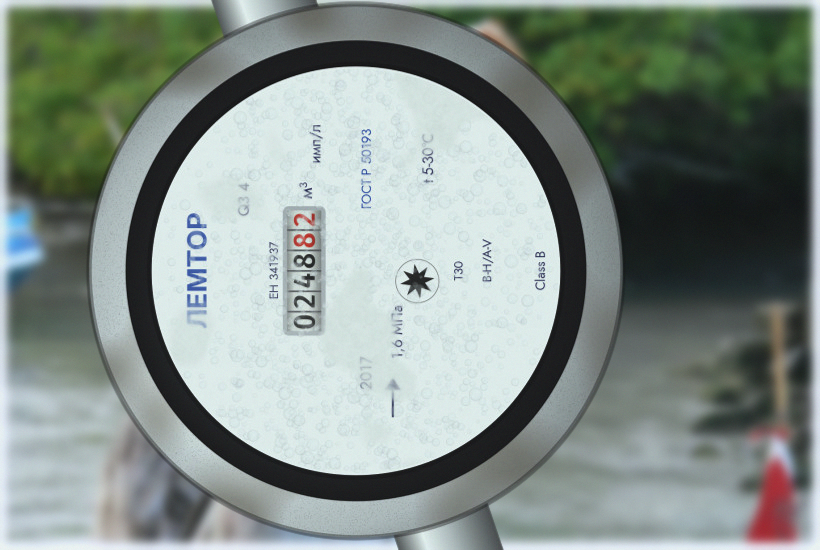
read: 248.82 m³
